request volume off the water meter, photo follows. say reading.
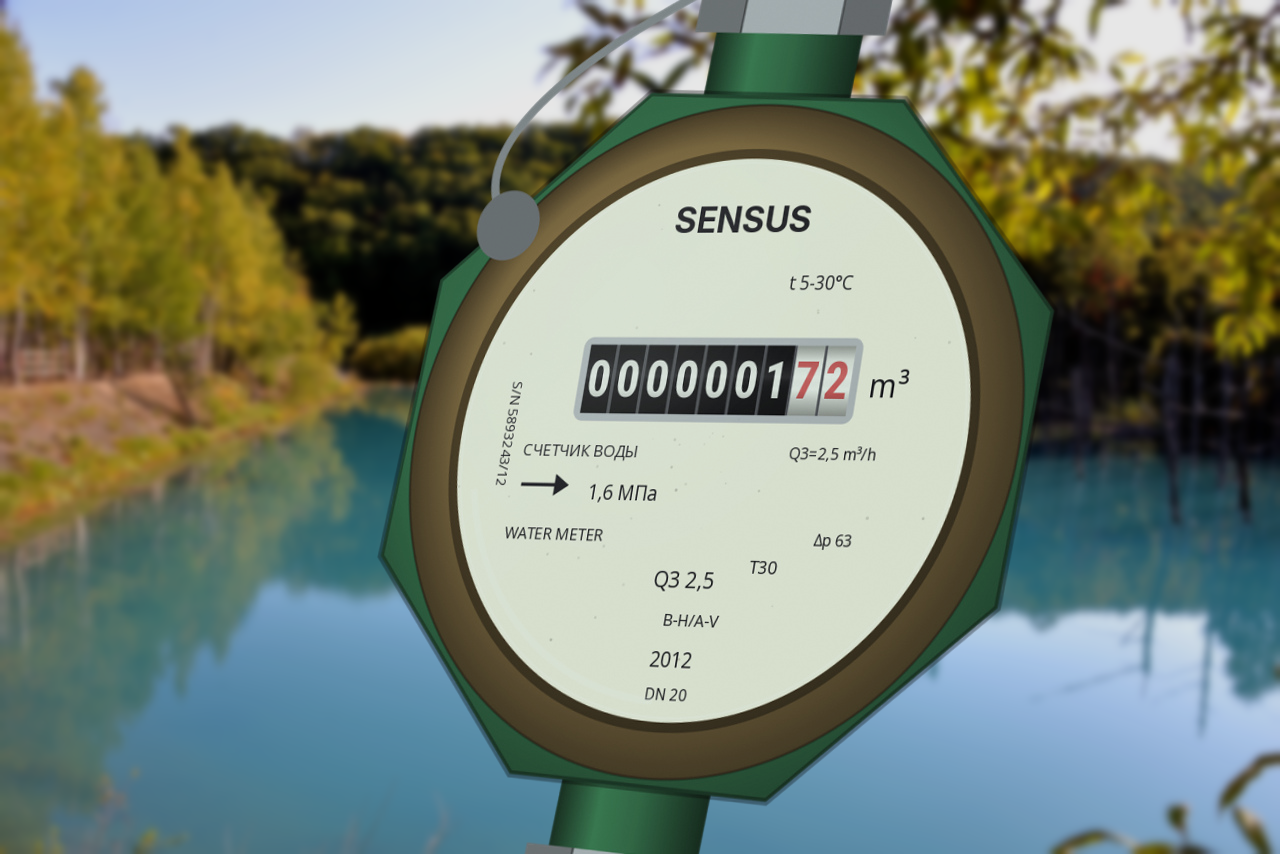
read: 1.72 m³
